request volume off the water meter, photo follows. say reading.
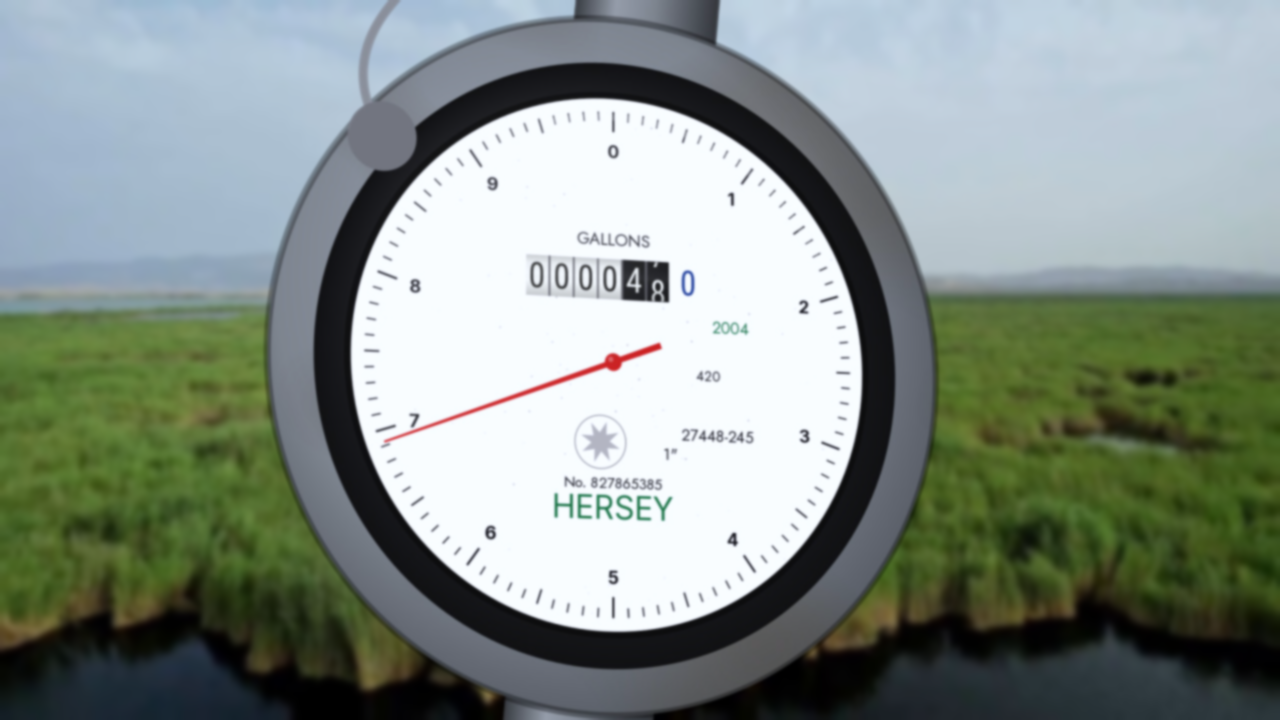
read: 476.9 gal
